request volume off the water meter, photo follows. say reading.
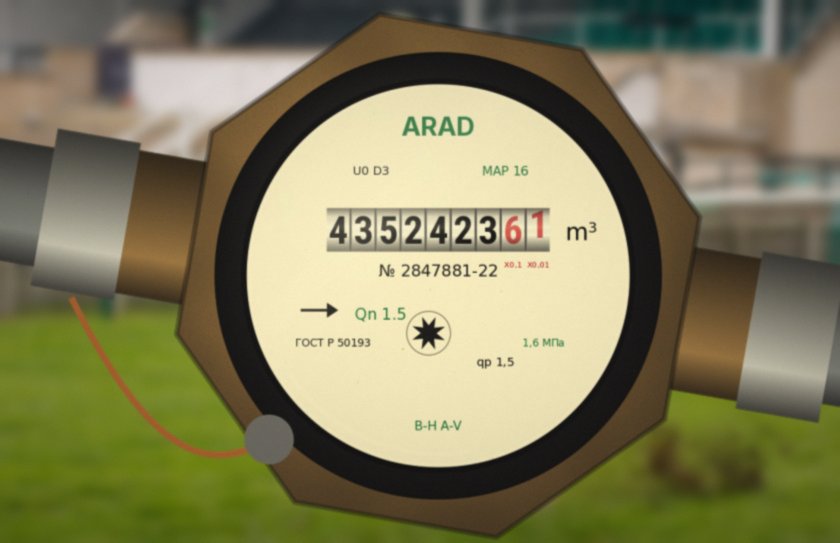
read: 4352423.61 m³
